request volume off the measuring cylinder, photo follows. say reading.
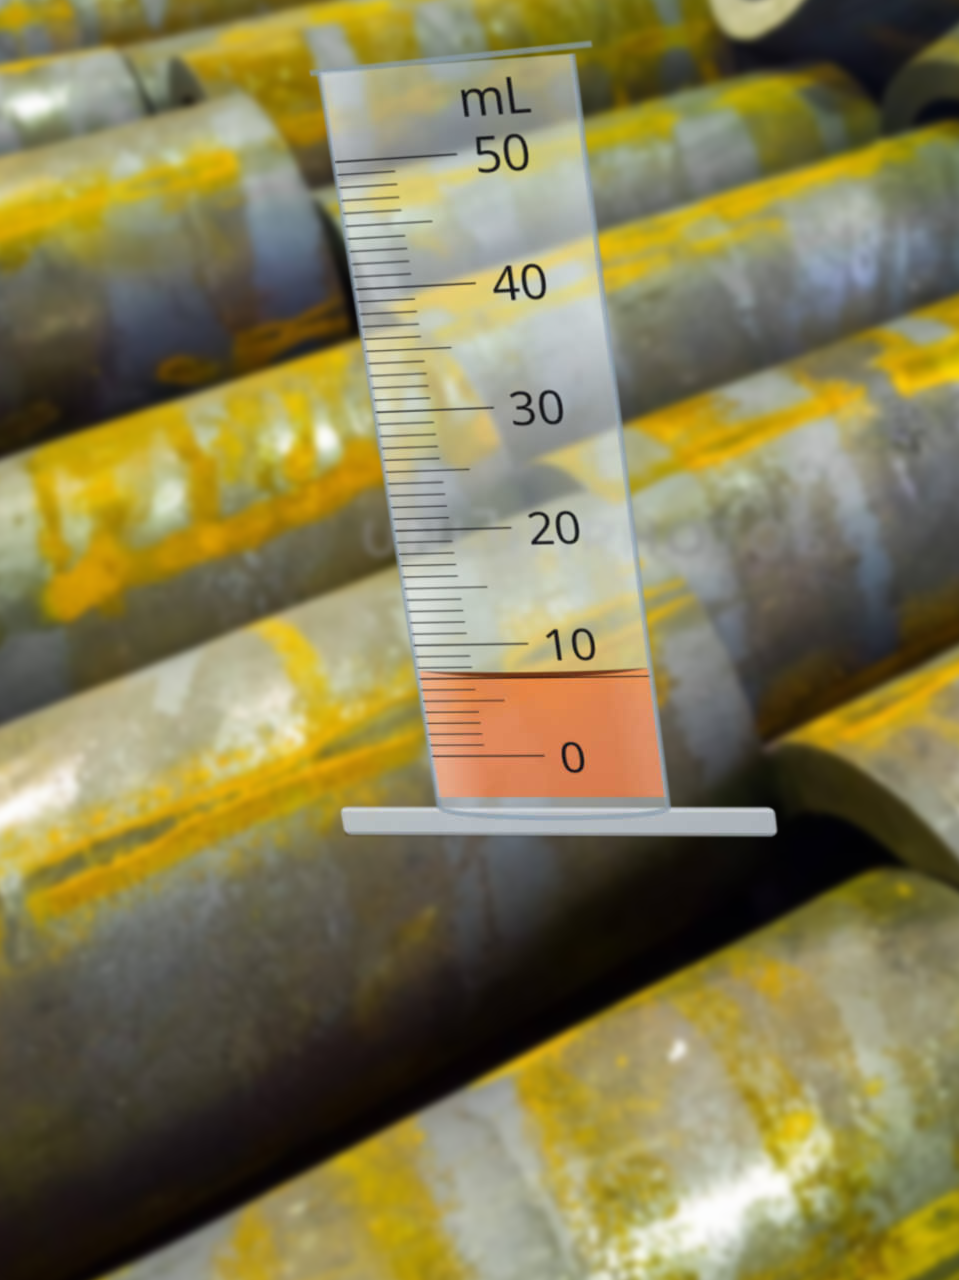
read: 7 mL
